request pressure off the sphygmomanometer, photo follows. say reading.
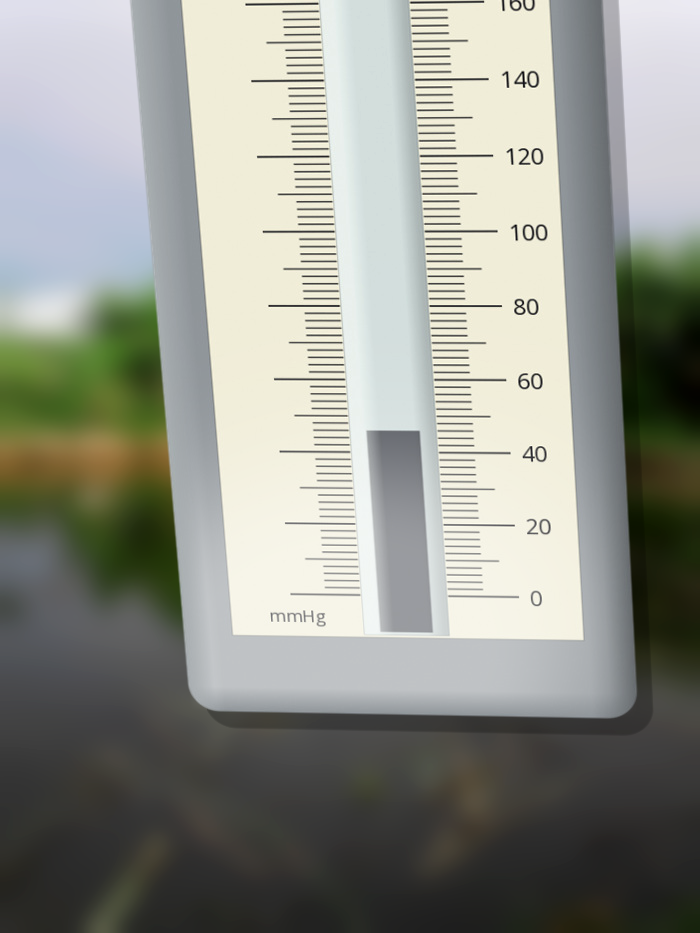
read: 46 mmHg
